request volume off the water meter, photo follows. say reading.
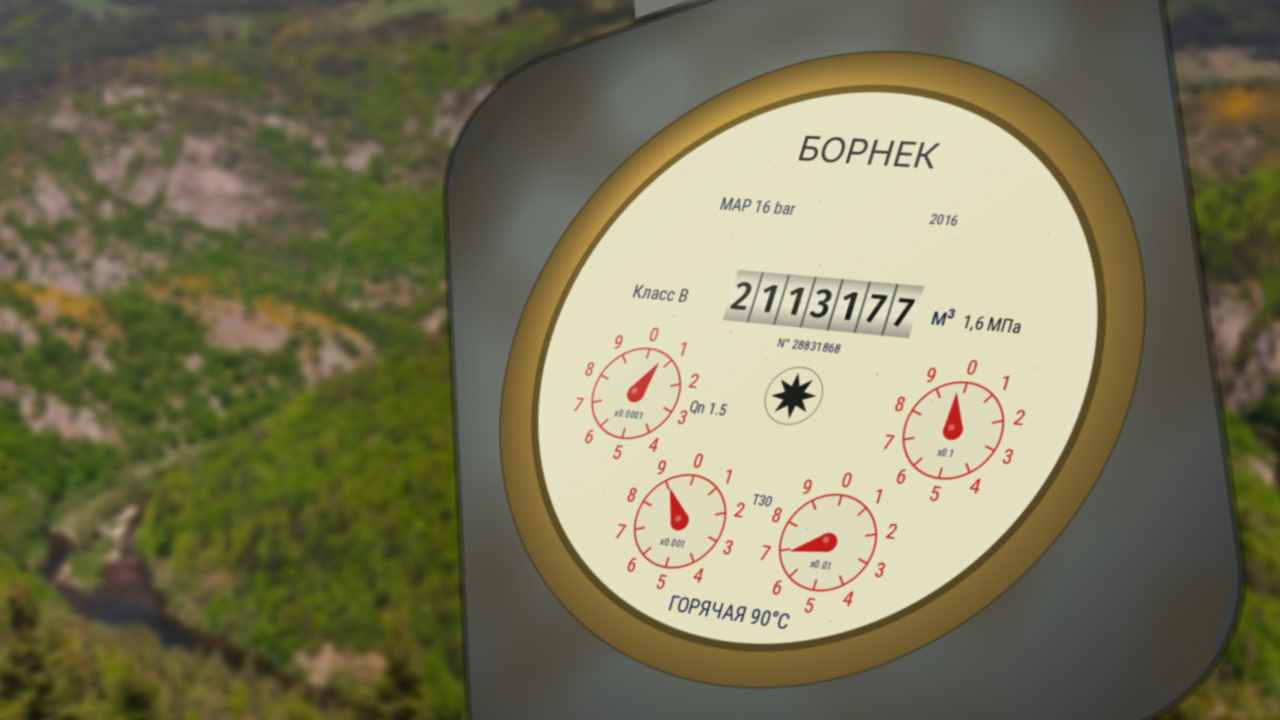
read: 2113176.9690 m³
